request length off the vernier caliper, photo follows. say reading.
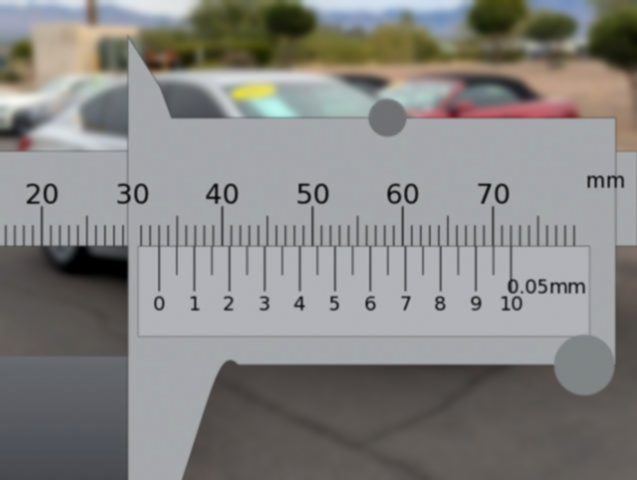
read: 33.0 mm
